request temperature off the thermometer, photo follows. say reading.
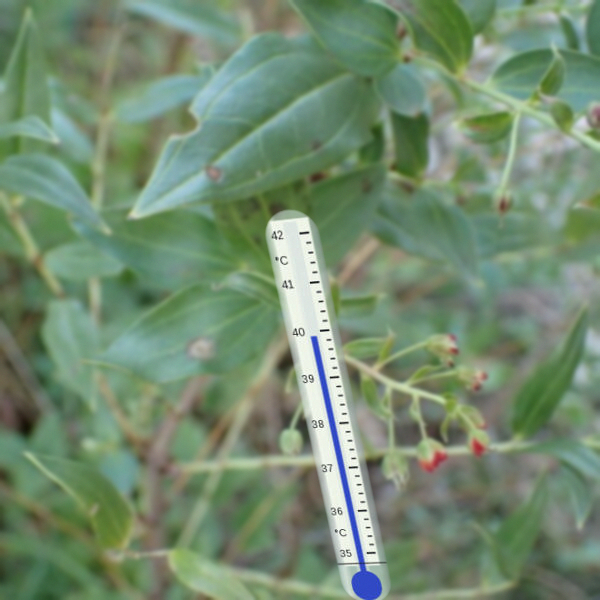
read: 39.9 °C
